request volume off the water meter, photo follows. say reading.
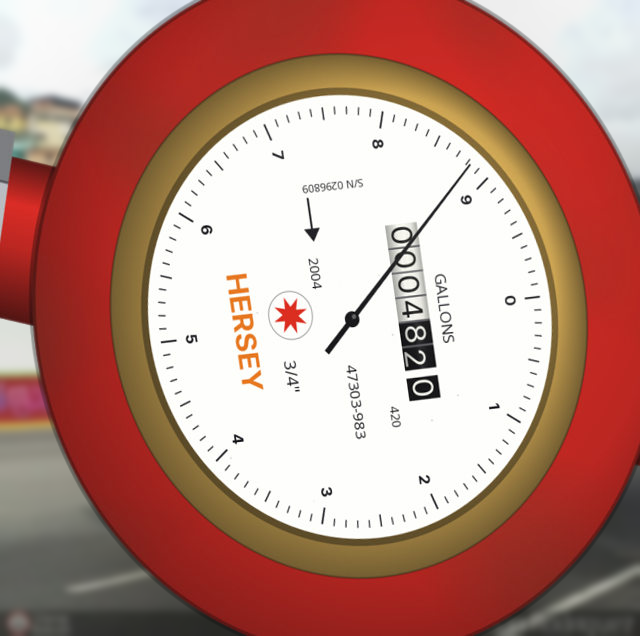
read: 4818.8 gal
